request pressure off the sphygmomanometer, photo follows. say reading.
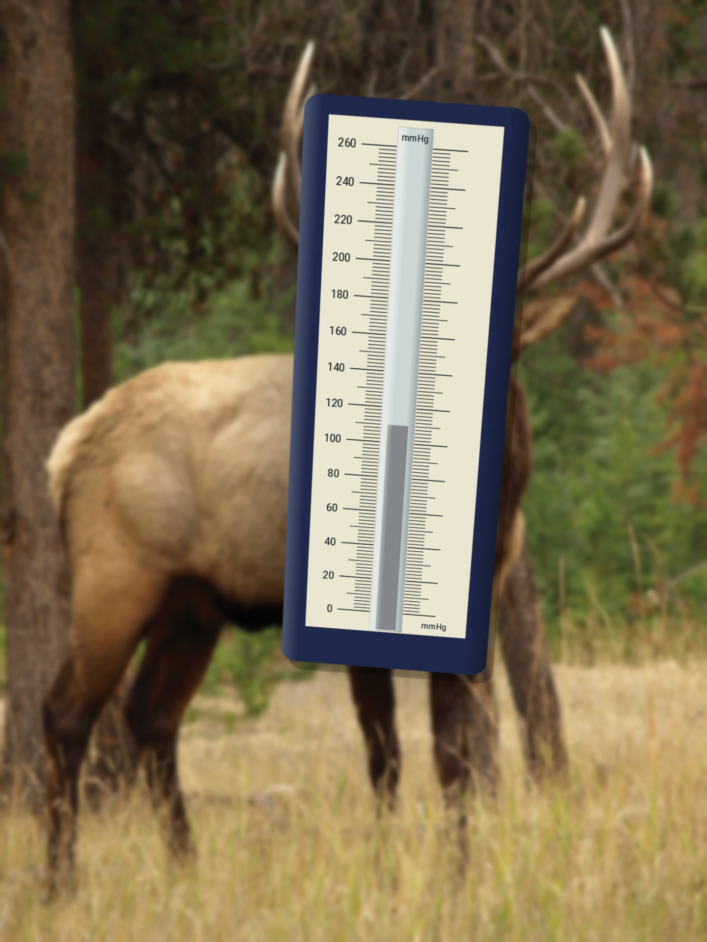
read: 110 mmHg
